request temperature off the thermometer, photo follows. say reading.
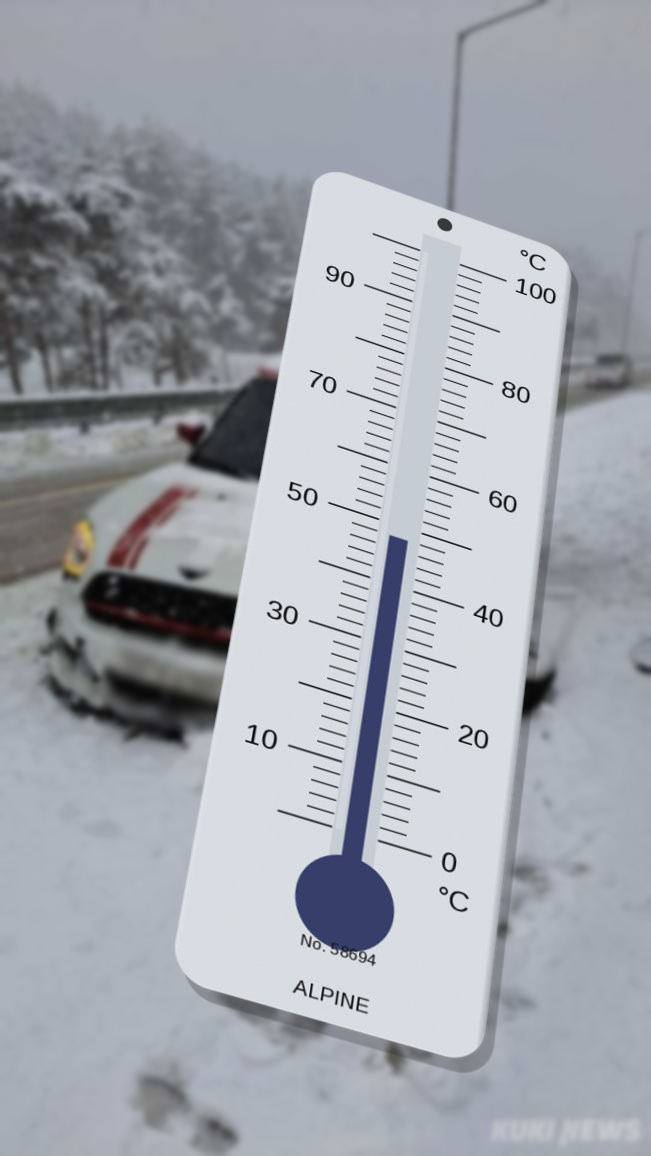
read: 48 °C
